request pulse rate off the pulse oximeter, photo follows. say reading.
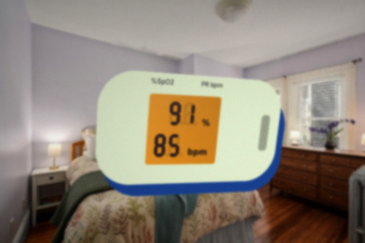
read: 85 bpm
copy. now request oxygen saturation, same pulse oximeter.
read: 91 %
